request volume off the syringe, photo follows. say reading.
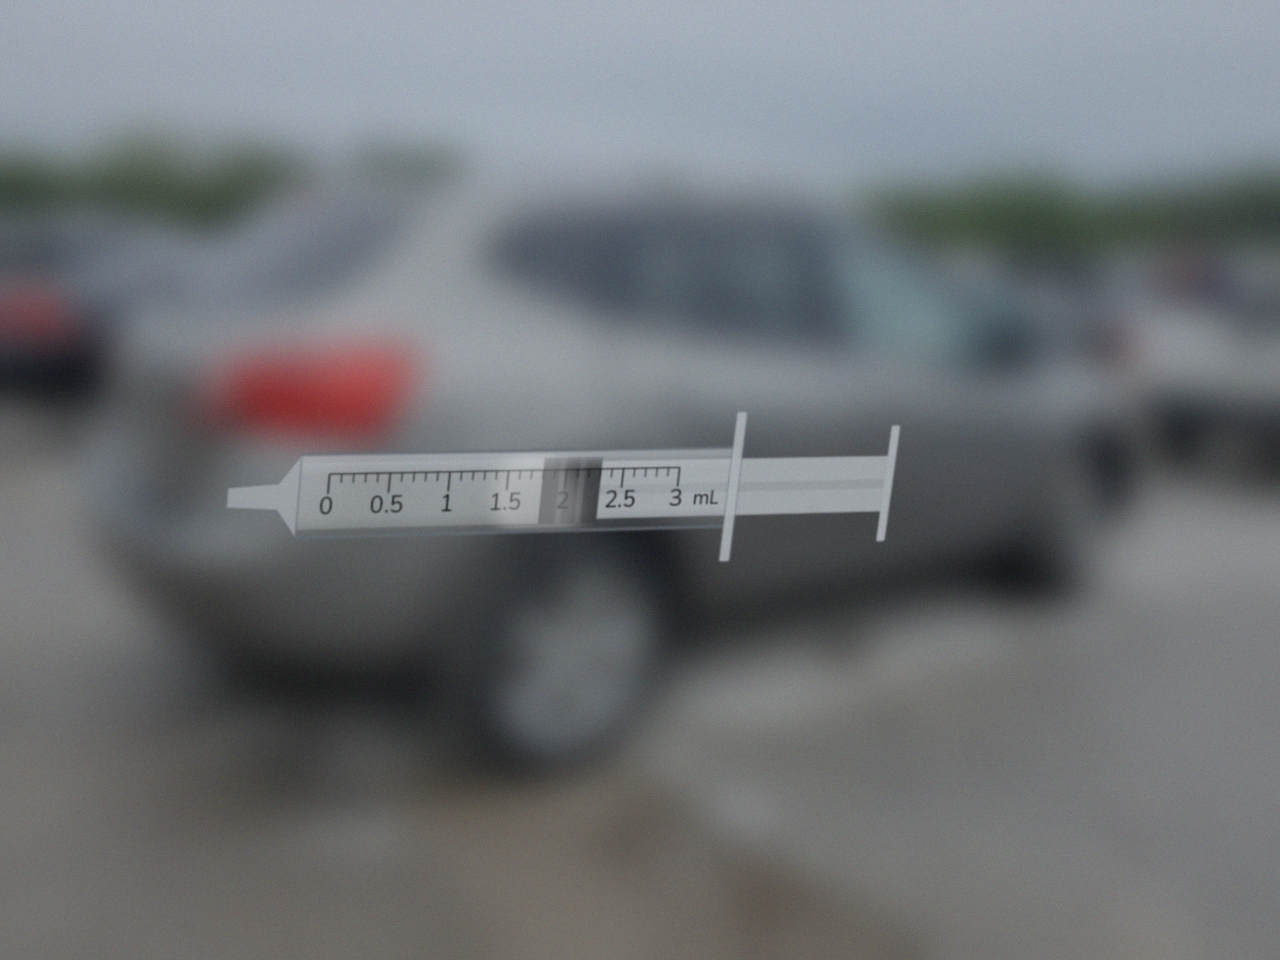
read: 1.8 mL
